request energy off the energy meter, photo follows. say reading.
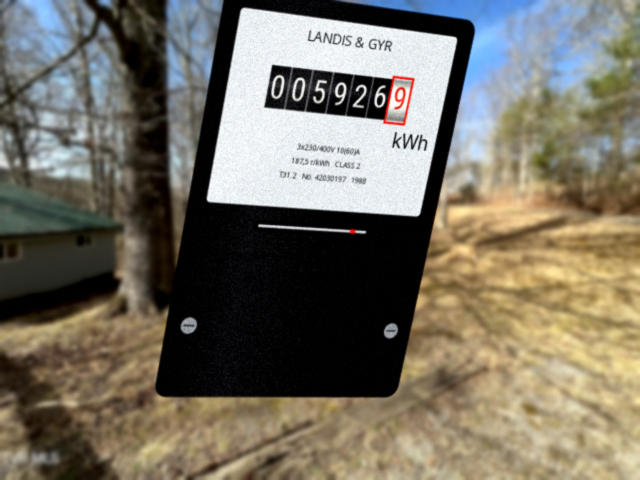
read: 5926.9 kWh
